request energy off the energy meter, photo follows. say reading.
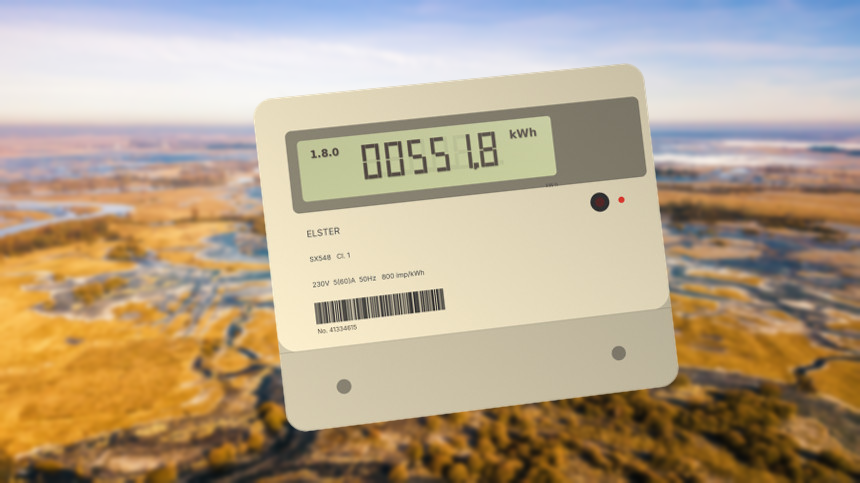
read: 551.8 kWh
